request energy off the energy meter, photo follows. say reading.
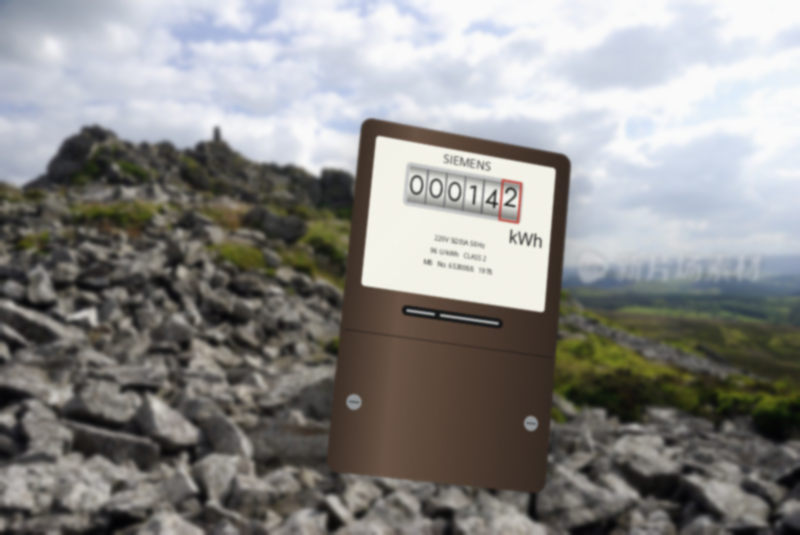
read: 14.2 kWh
